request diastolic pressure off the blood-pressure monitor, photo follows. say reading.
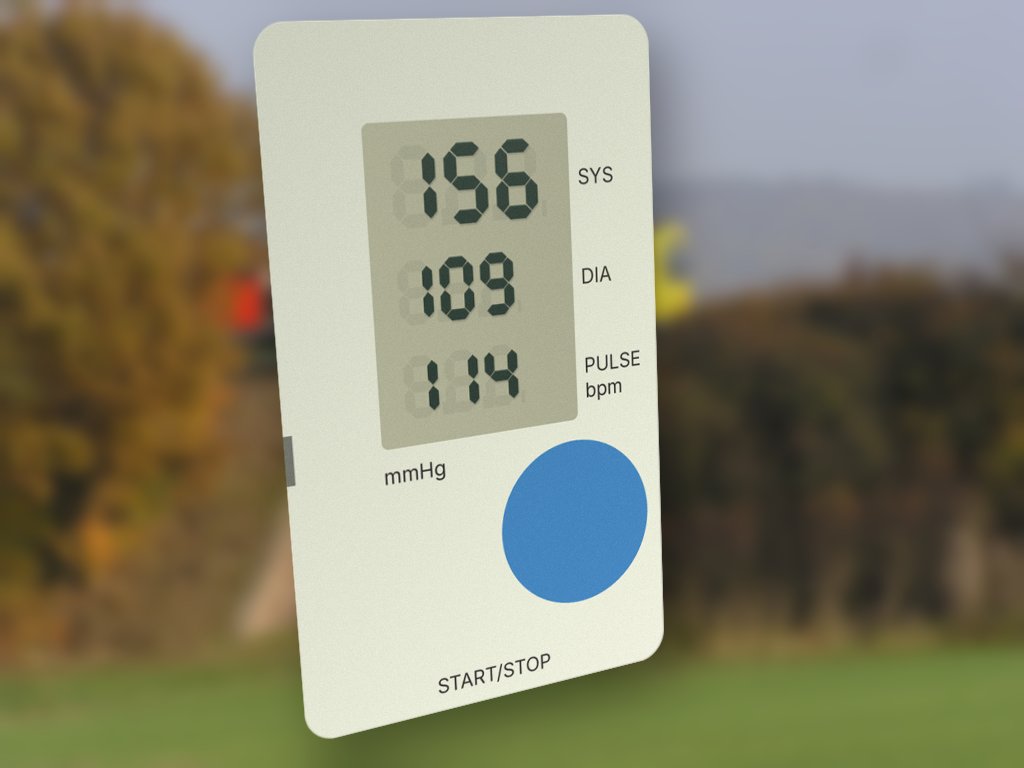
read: 109 mmHg
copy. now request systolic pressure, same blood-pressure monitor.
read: 156 mmHg
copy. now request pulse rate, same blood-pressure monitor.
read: 114 bpm
